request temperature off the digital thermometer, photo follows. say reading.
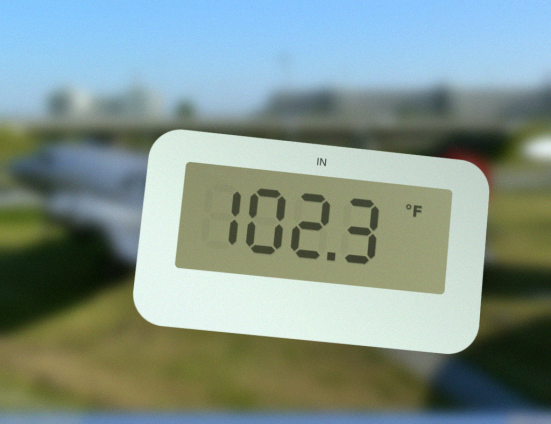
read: 102.3 °F
